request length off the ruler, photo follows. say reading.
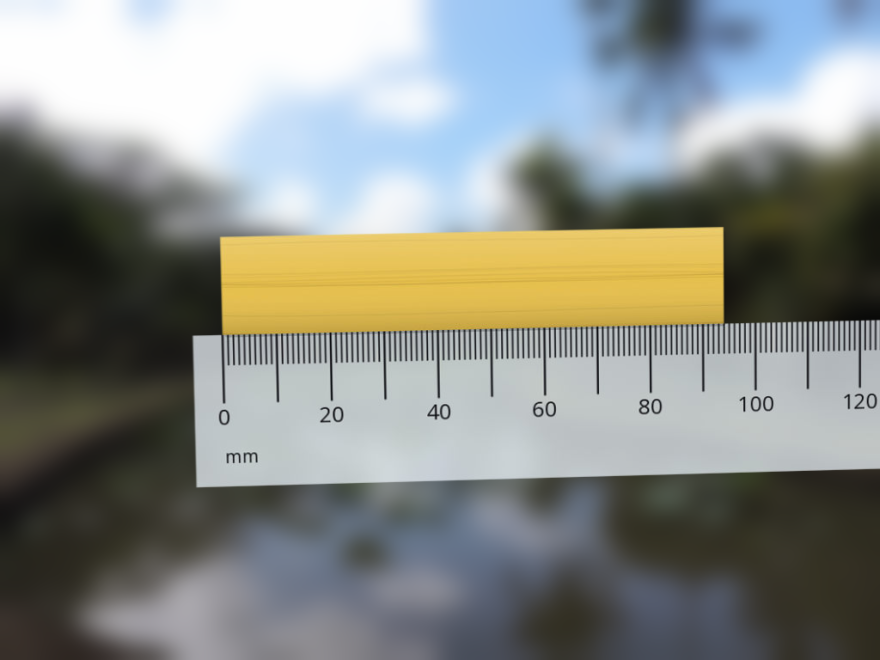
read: 94 mm
